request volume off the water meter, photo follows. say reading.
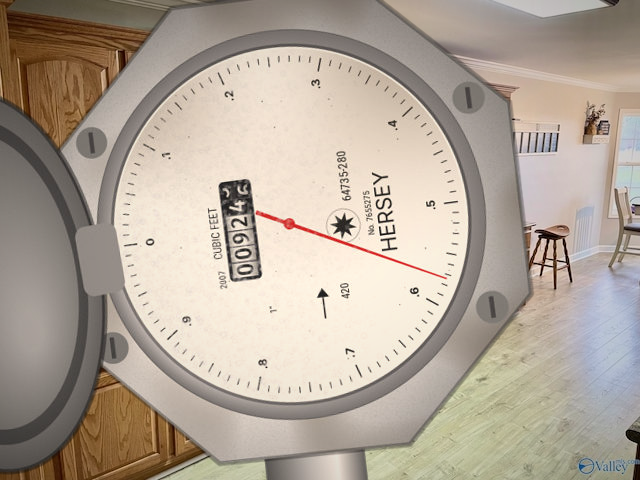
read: 9245.57 ft³
